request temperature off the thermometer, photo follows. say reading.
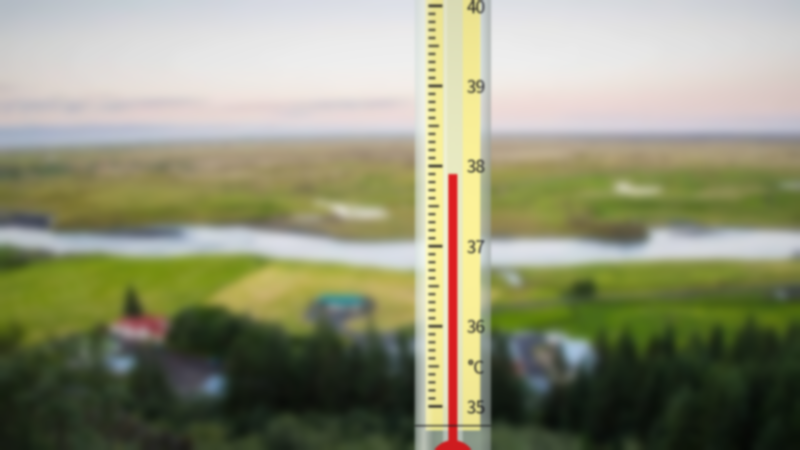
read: 37.9 °C
